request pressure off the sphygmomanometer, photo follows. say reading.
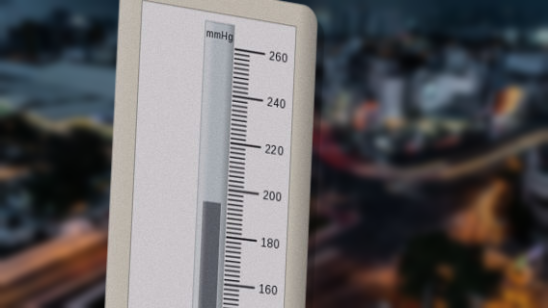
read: 194 mmHg
